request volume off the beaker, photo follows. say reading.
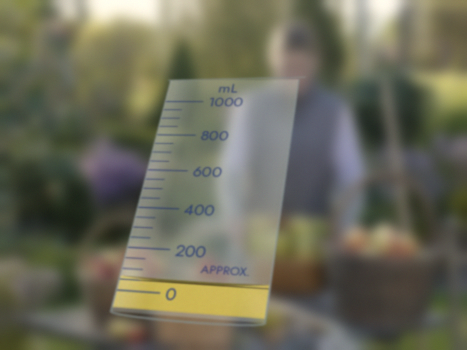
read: 50 mL
